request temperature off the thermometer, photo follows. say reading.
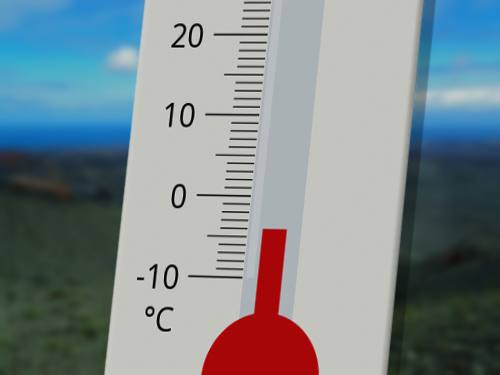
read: -4 °C
